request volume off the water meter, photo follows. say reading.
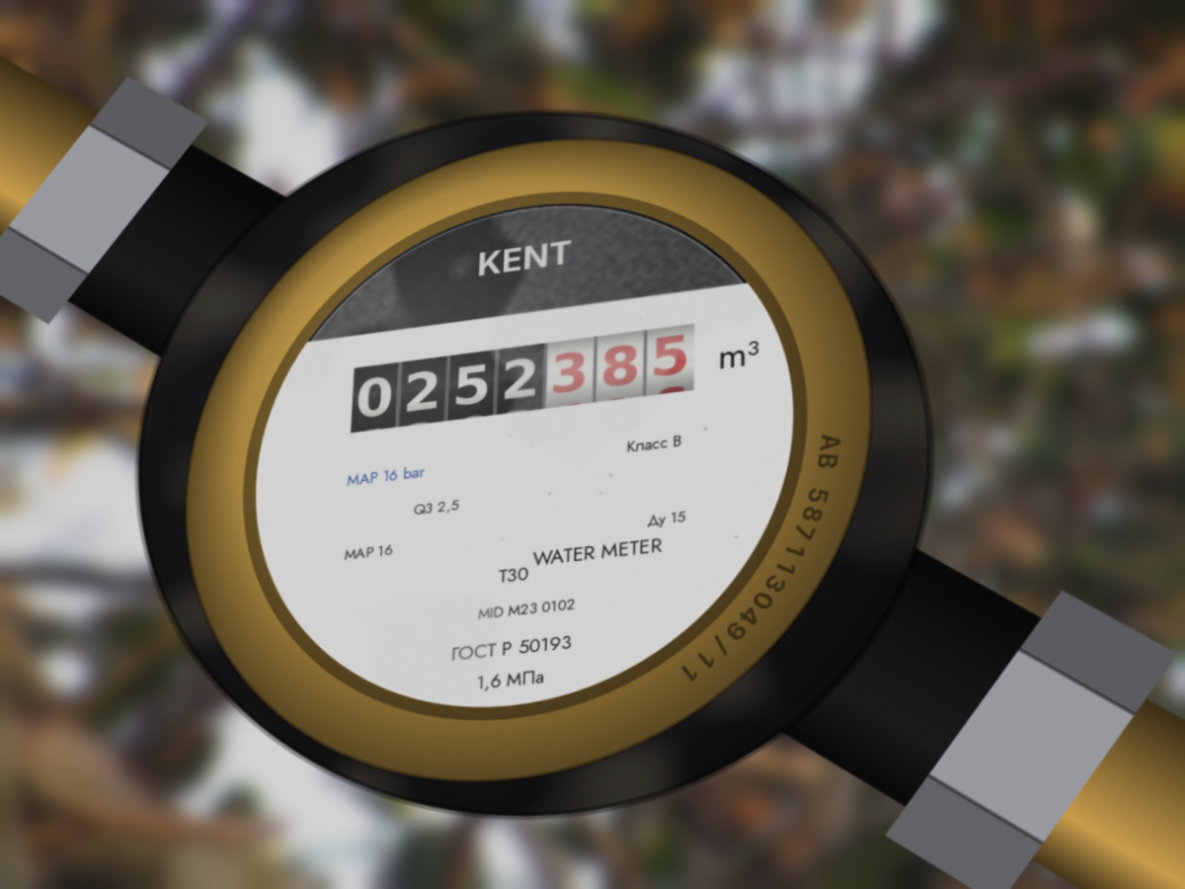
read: 252.385 m³
